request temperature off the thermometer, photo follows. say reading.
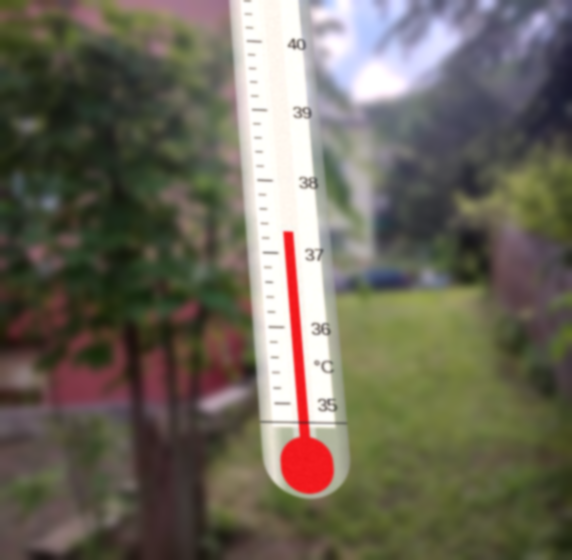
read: 37.3 °C
